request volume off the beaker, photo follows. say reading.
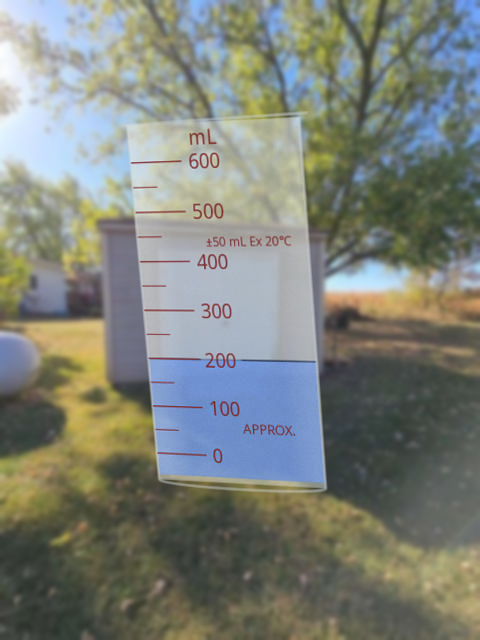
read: 200 mL
